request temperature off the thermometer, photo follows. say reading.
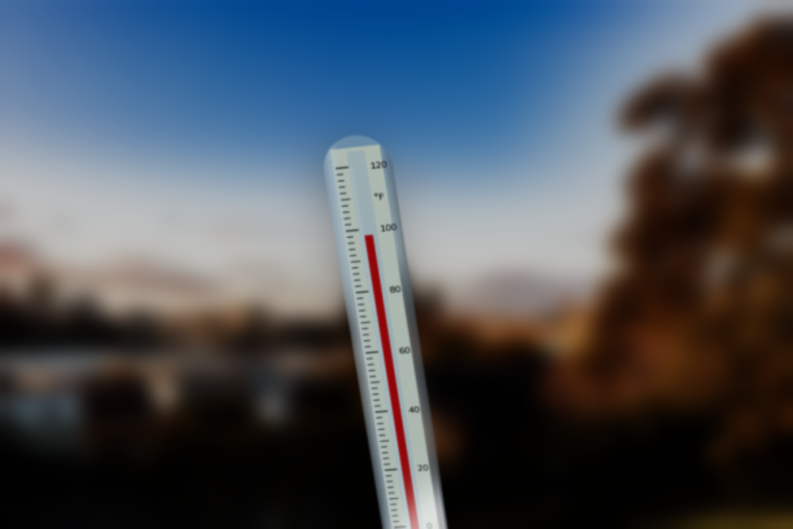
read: 98 °F
